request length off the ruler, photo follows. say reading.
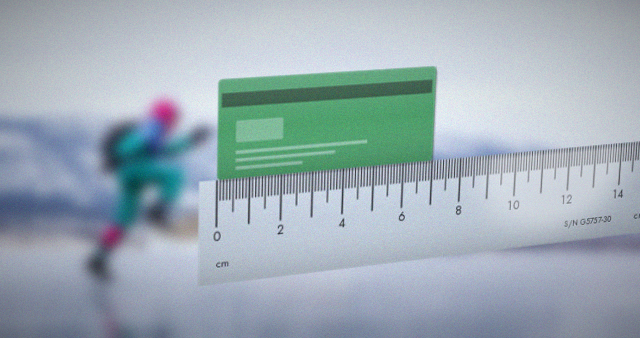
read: 7 cm
